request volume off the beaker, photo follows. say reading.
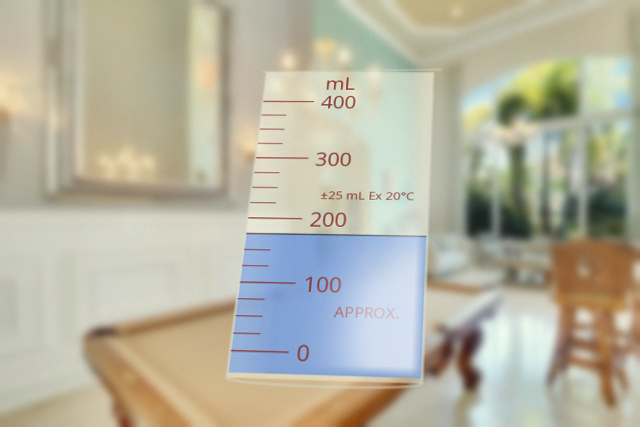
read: 175 mL
